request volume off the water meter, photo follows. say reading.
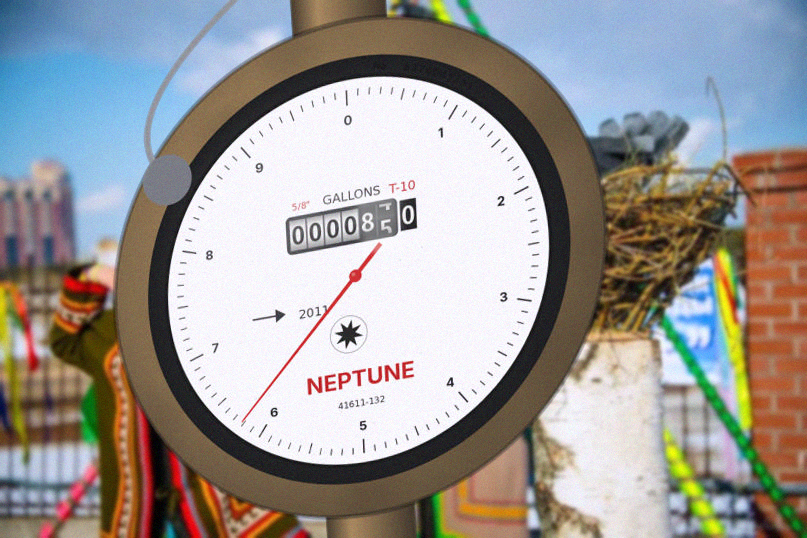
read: 846.2 gal
